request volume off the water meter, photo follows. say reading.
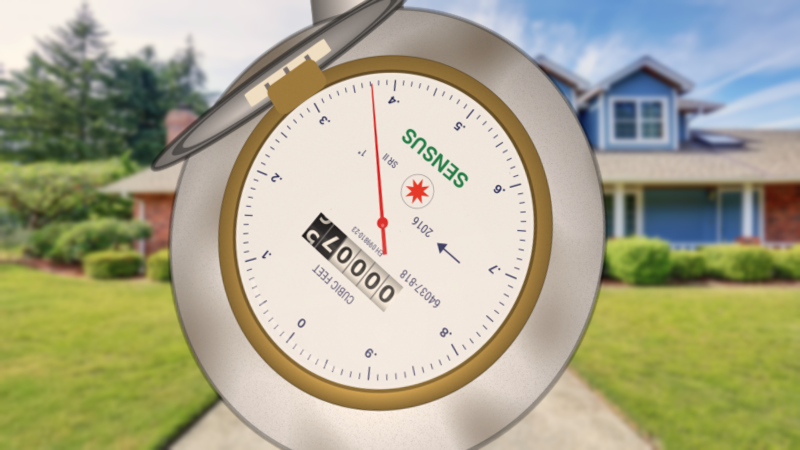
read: 75.37 ft³
